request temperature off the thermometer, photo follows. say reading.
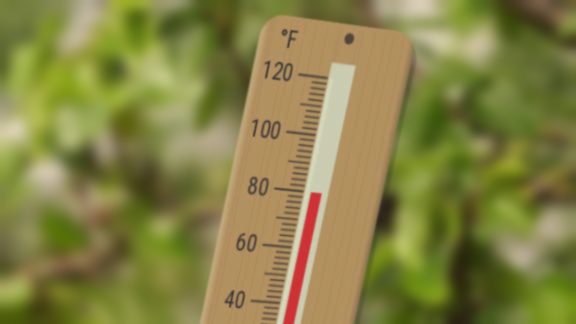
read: 80 °F
